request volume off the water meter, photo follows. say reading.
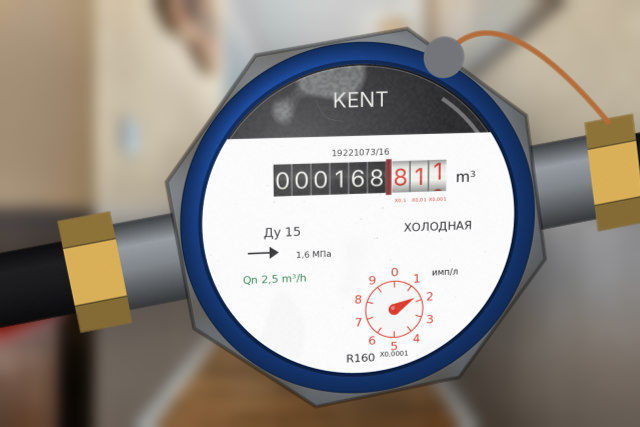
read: 168.8111 m³
